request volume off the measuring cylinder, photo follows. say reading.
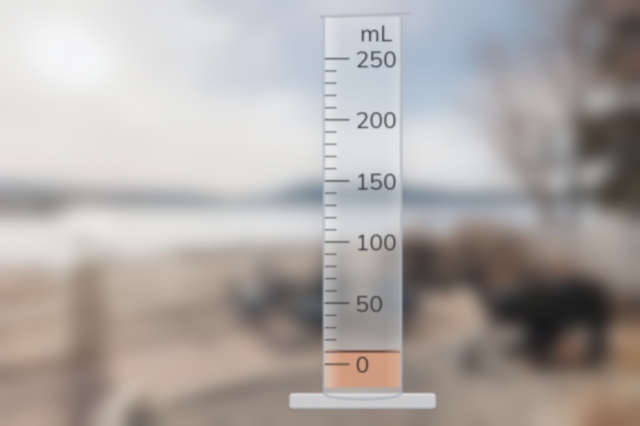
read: 10 mL
